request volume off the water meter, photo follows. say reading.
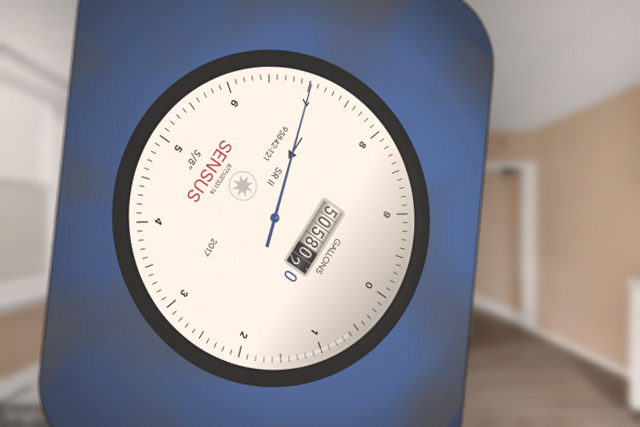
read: 5058017.0 gal
